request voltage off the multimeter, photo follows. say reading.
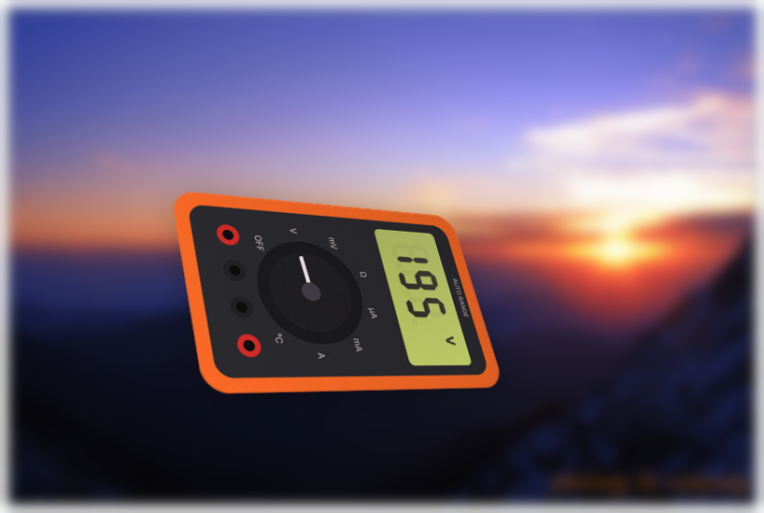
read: 195 V
